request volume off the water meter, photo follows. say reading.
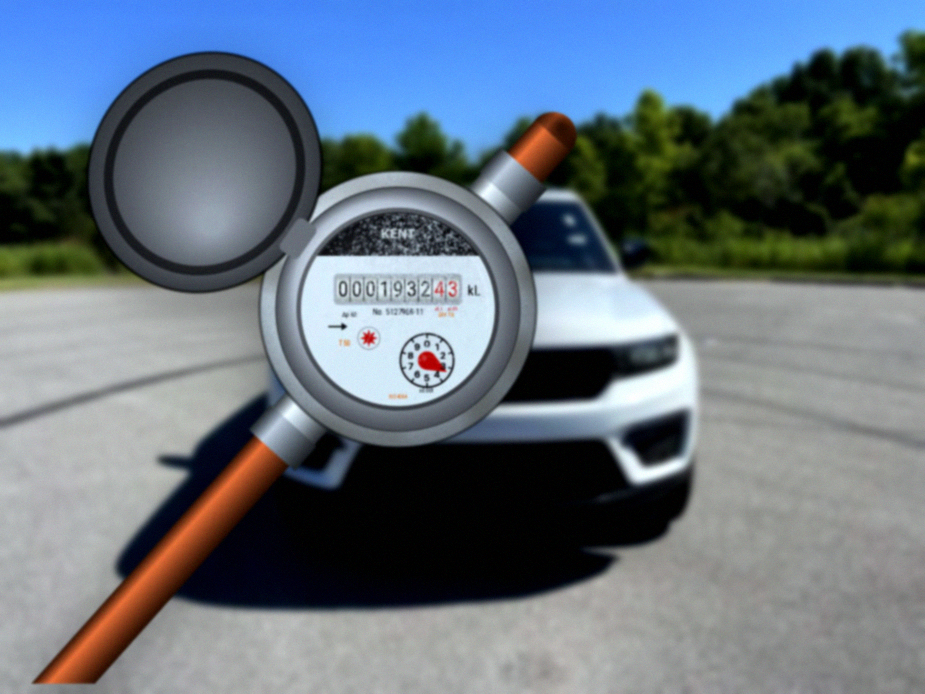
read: 1932.433 kL
